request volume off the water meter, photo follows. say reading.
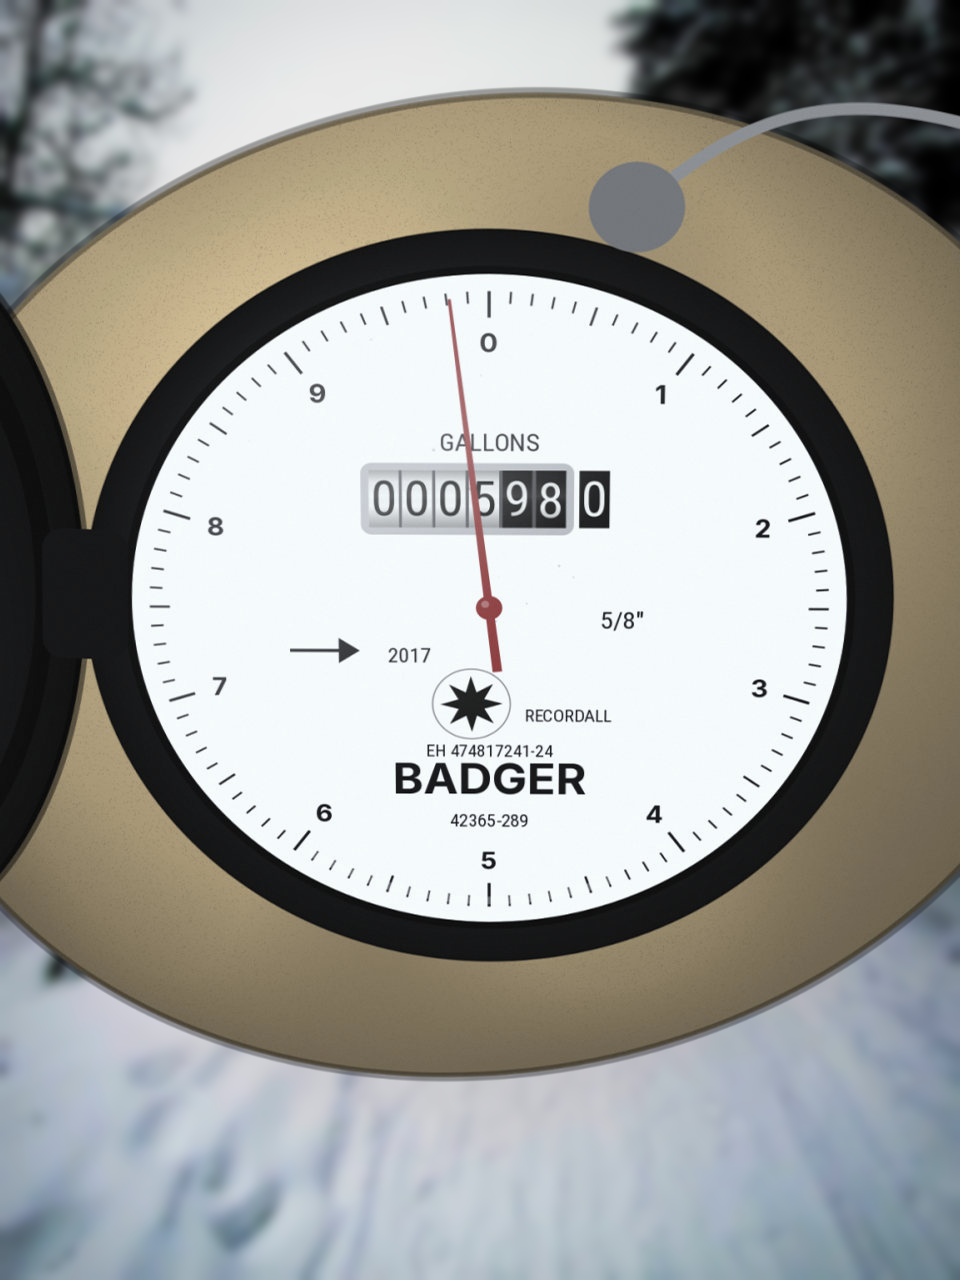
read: 5979.8 gal
